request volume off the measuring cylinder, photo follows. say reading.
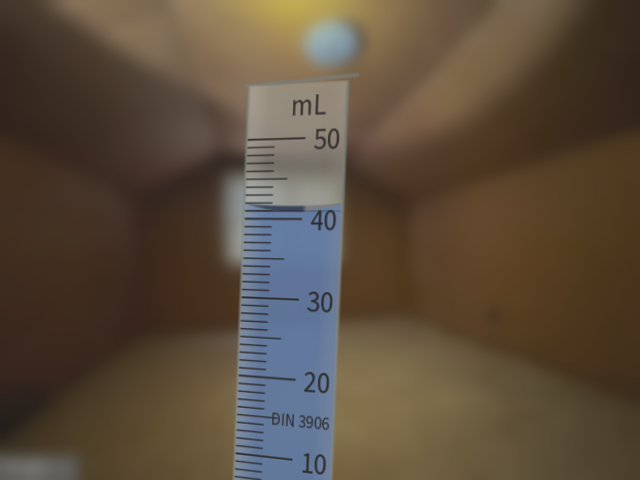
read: 41 mL
